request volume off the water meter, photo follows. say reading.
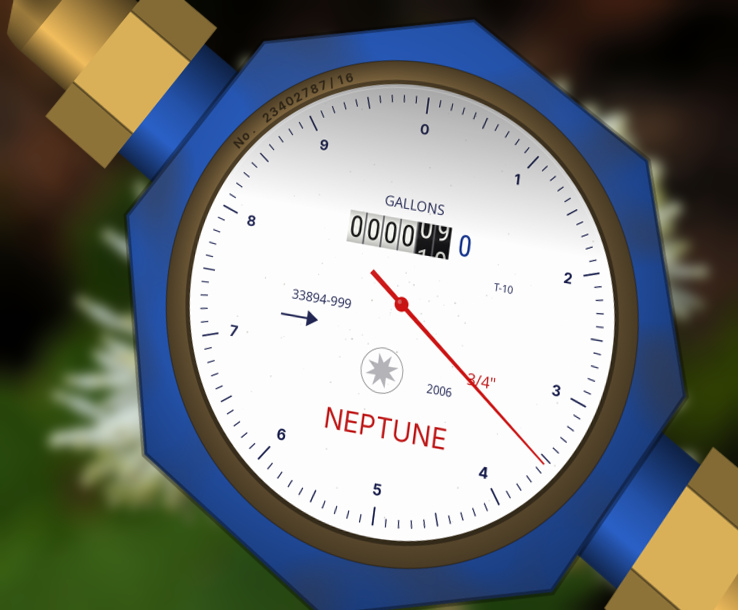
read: 93.5 gal
